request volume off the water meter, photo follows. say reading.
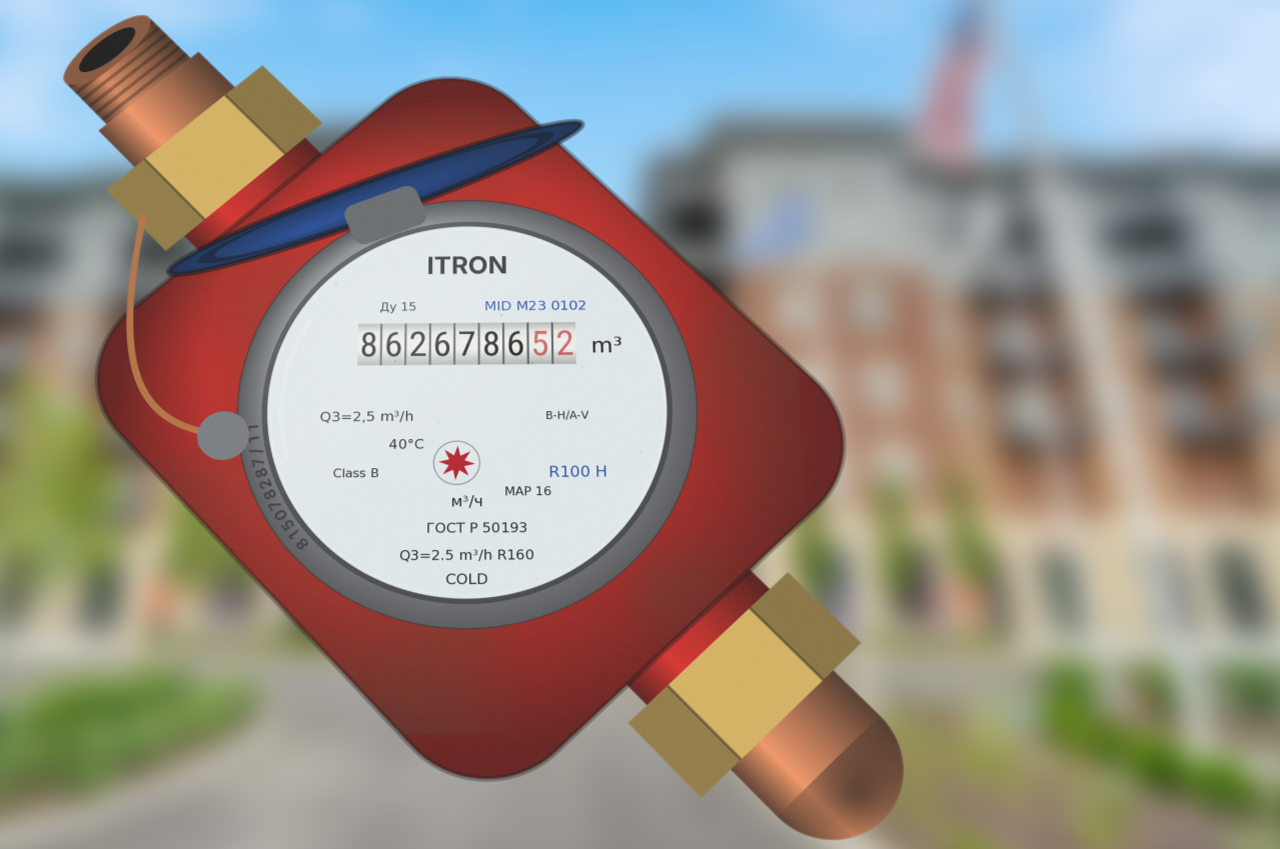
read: 8626786.52 m³
